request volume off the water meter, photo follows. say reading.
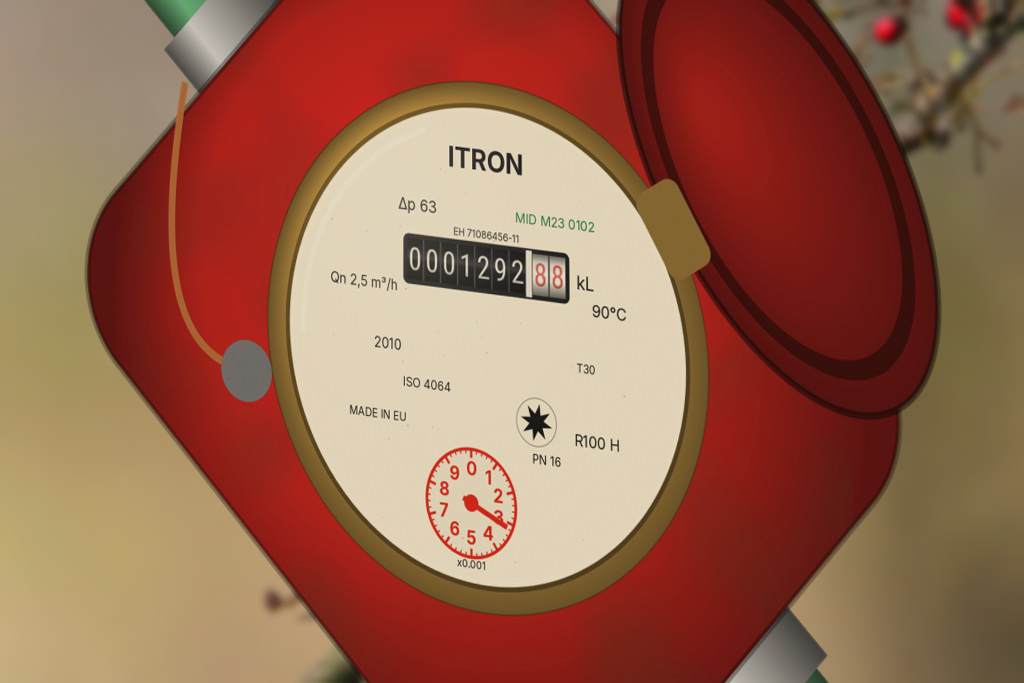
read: 1292.883 kL
